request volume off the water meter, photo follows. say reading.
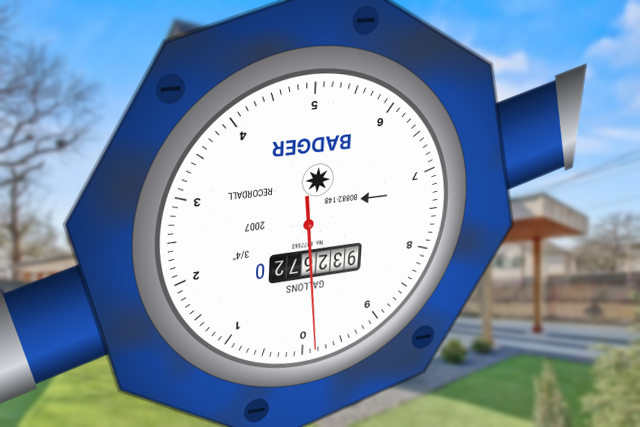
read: 9326719.8 gal
